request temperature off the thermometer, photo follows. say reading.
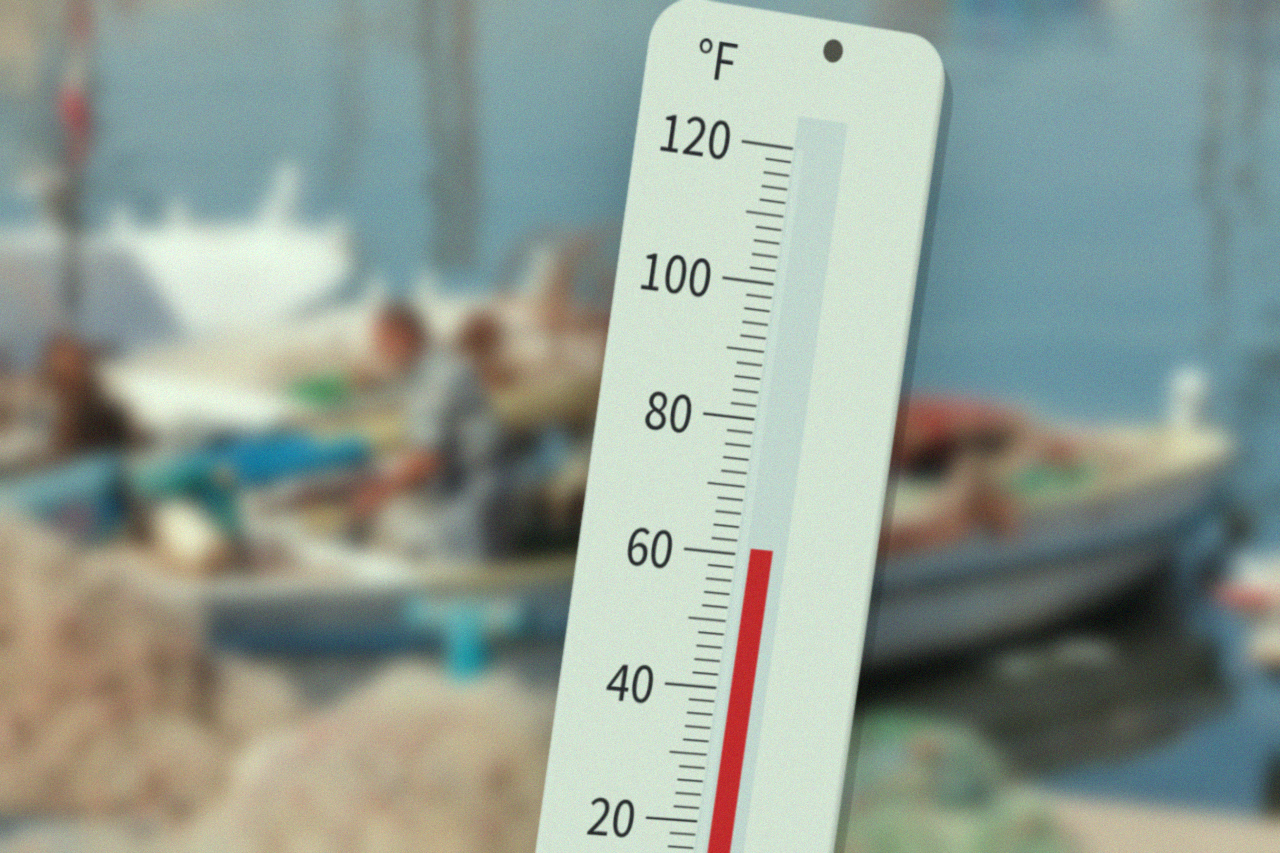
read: 61 °F
